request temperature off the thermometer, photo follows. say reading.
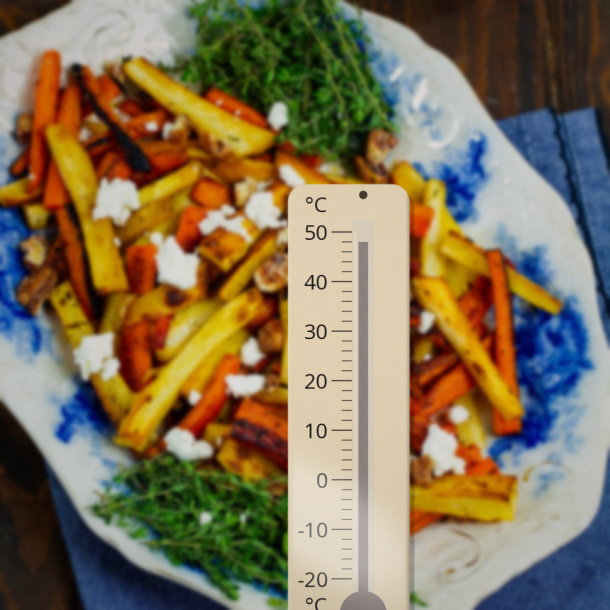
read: 48 °C
